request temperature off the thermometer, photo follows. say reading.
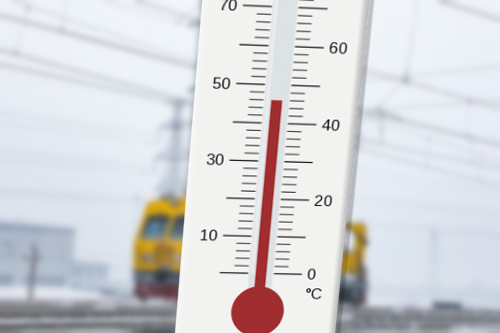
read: 46 °C
